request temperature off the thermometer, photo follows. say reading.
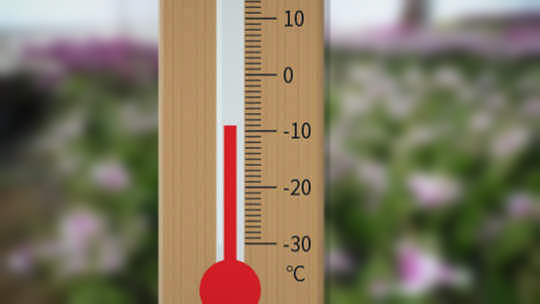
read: -9 °C
